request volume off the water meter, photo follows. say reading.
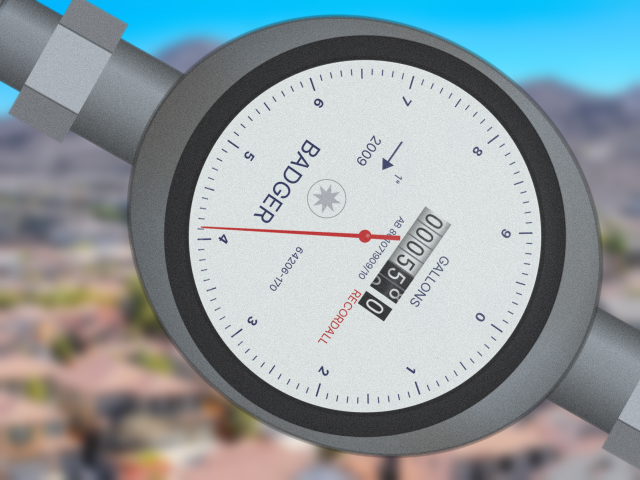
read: 5584.1 gal
